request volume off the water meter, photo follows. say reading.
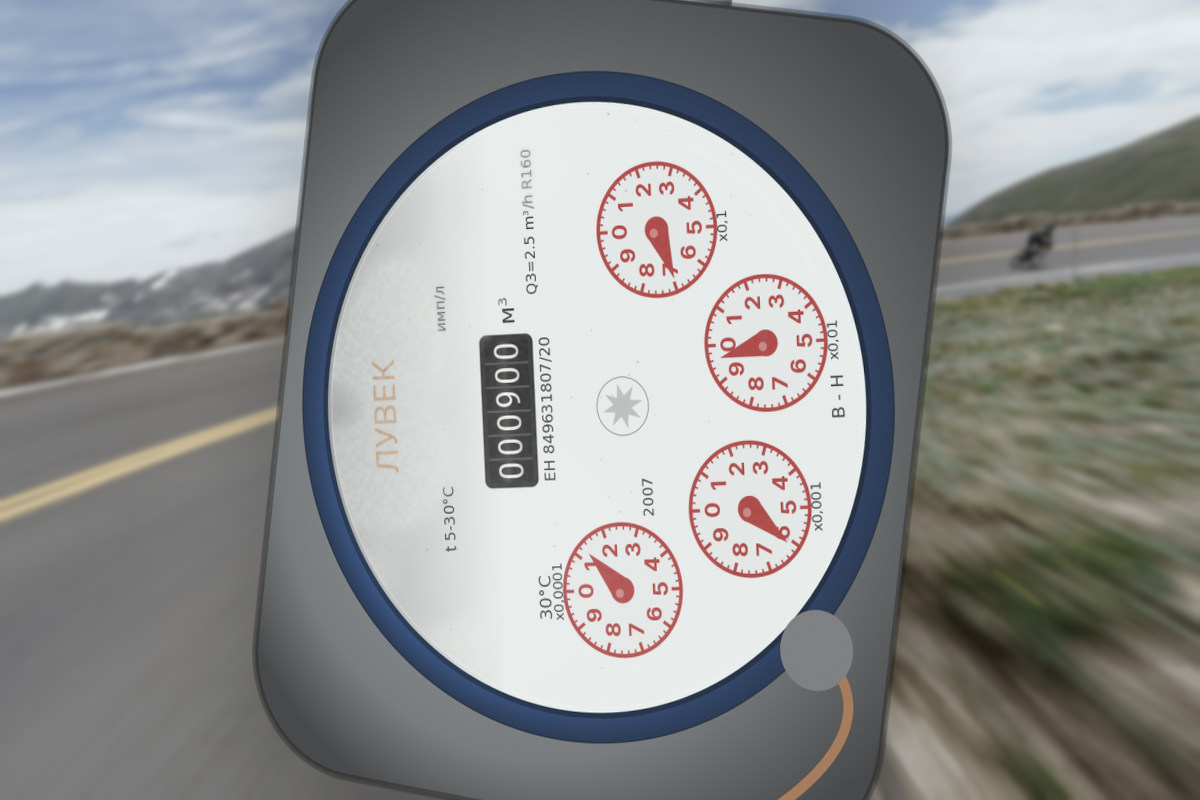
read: 900.6961 m³
